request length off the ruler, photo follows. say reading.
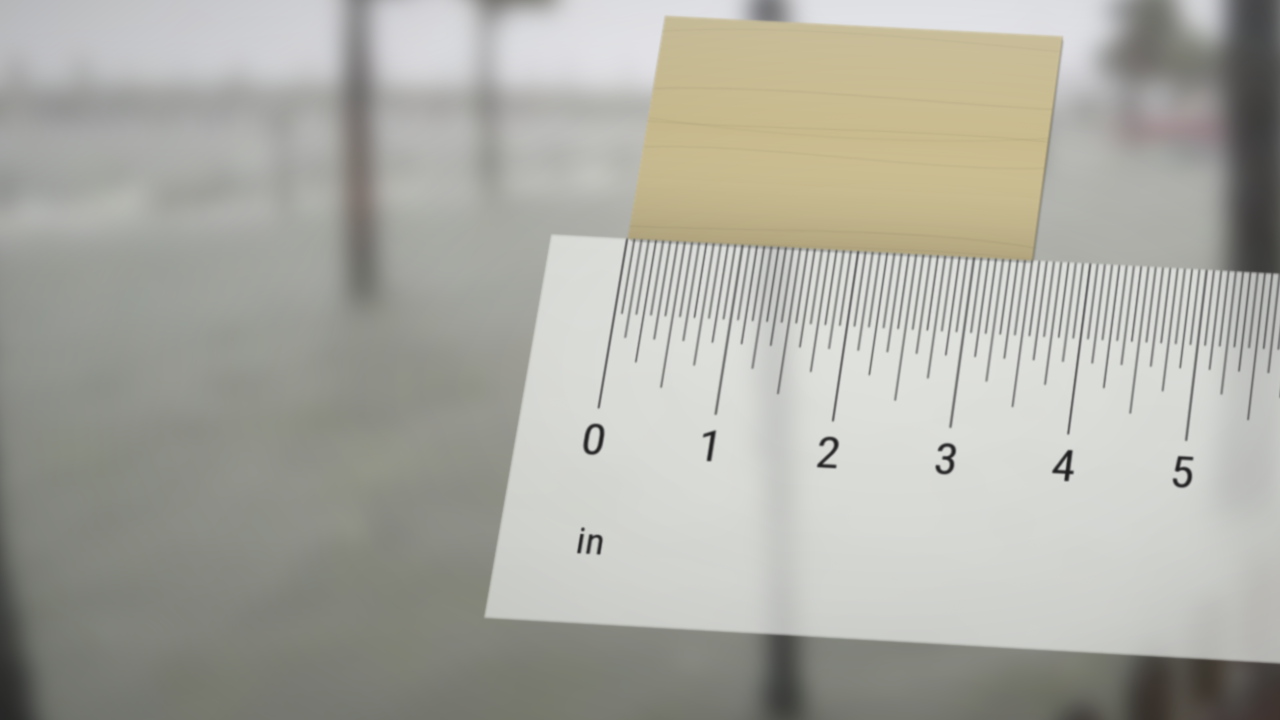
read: 3.5 in
